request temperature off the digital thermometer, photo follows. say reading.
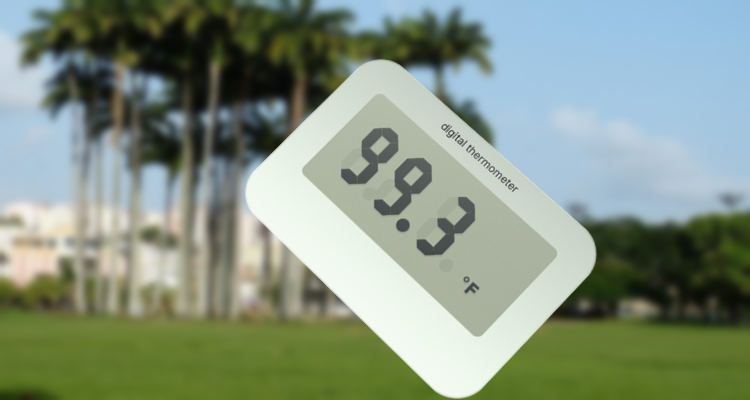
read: 99.3 °F
